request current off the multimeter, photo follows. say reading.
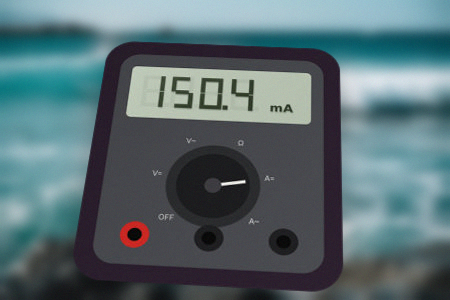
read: 150.4 mA
